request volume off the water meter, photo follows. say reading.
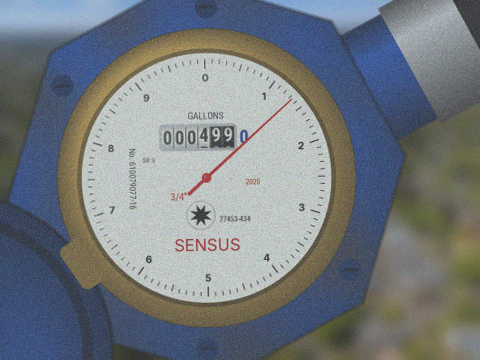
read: 4991.3 gal
